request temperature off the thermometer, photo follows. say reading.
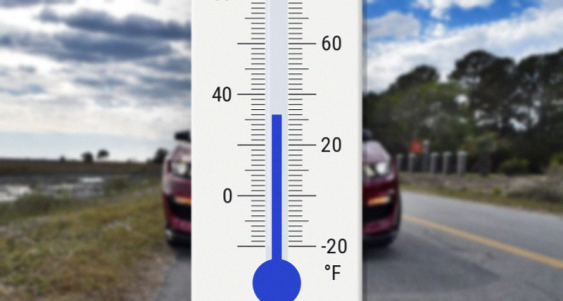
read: 32 °F
